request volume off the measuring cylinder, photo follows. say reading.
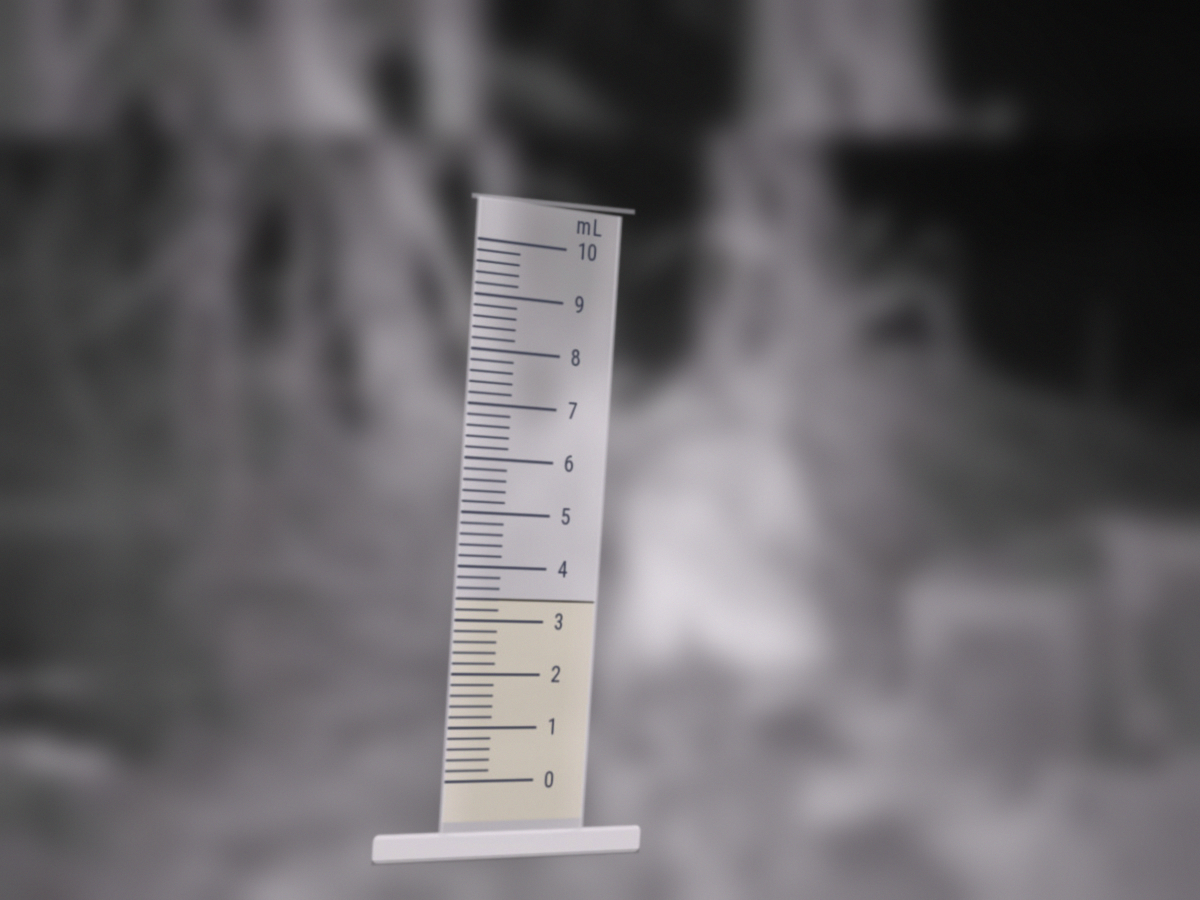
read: 3.4 mL
